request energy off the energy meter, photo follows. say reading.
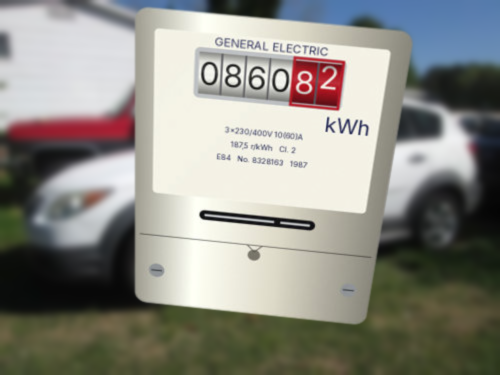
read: 860.82 kWh
